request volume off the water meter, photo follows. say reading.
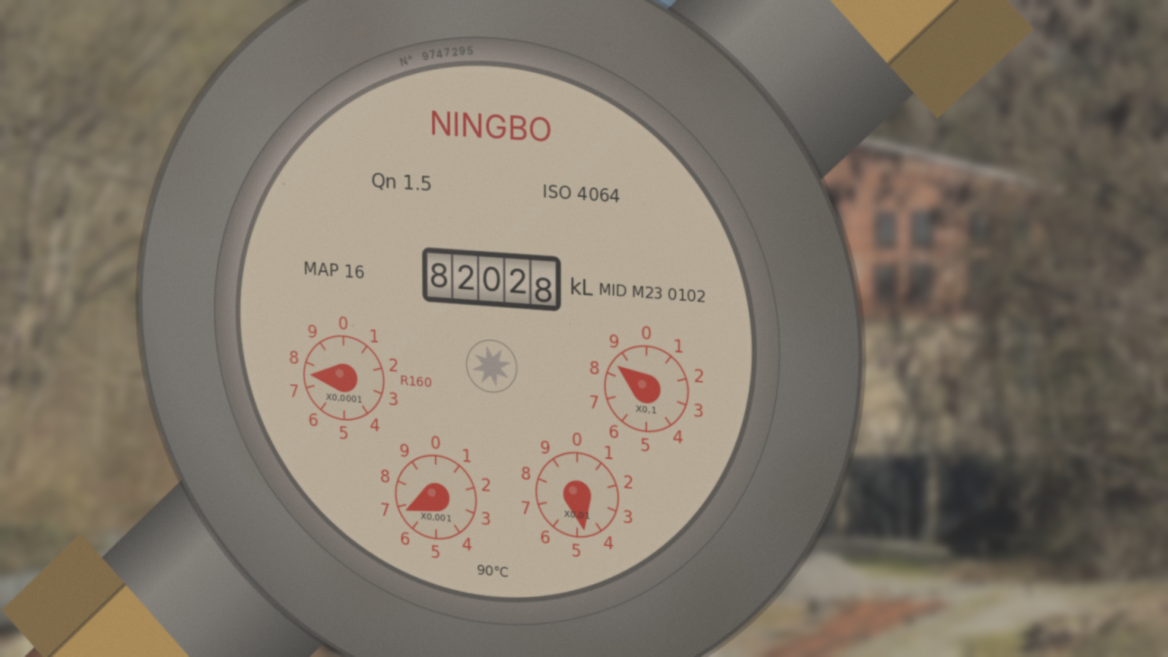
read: 82027.8467 kL
